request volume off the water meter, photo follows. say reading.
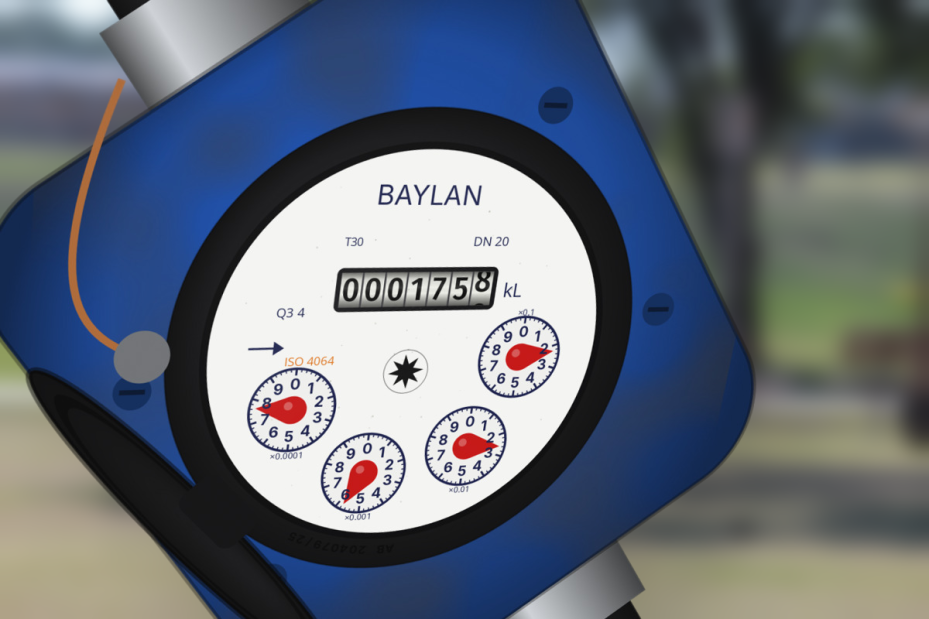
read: 1758.2257 kL
